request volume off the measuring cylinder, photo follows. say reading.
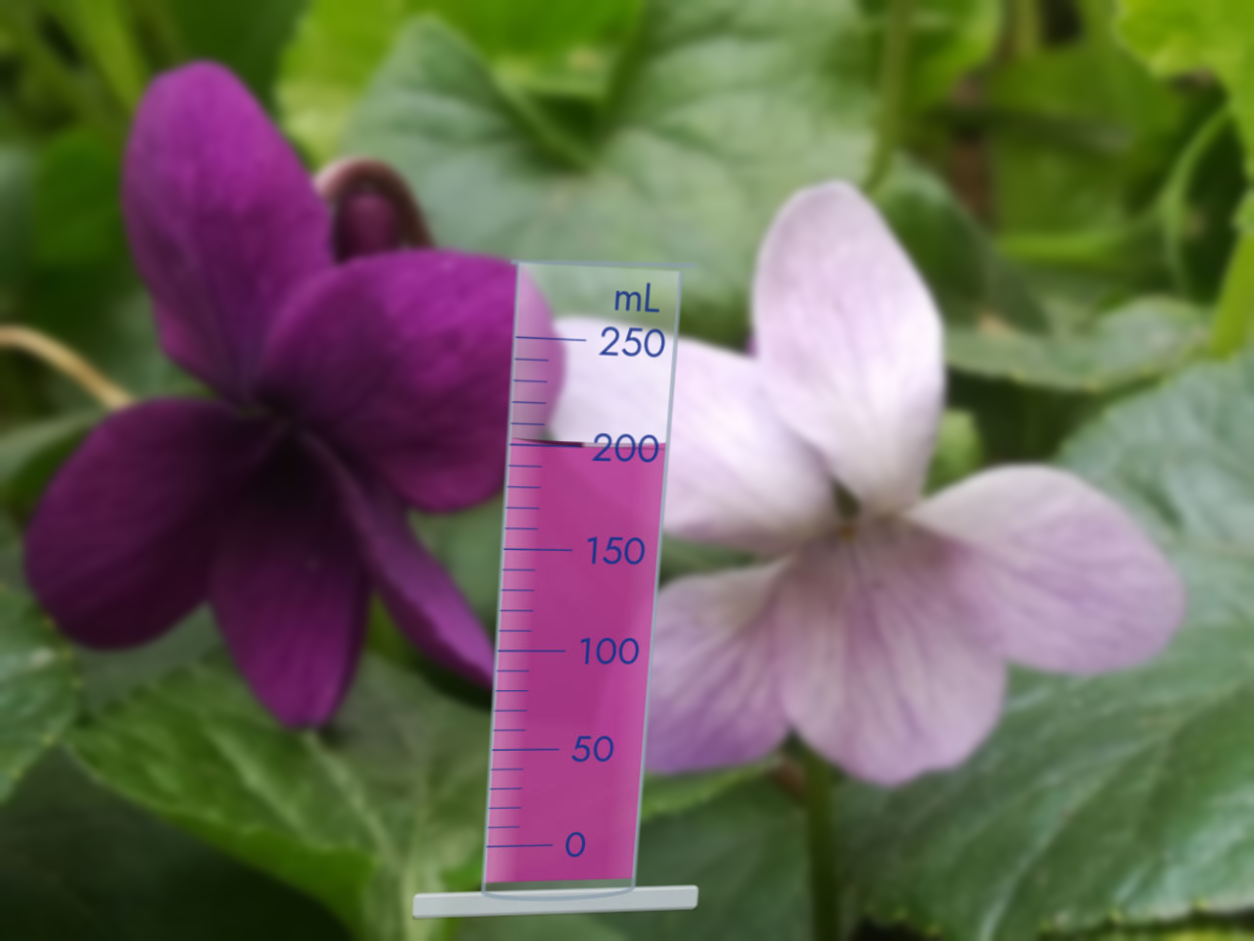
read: 200 mL
